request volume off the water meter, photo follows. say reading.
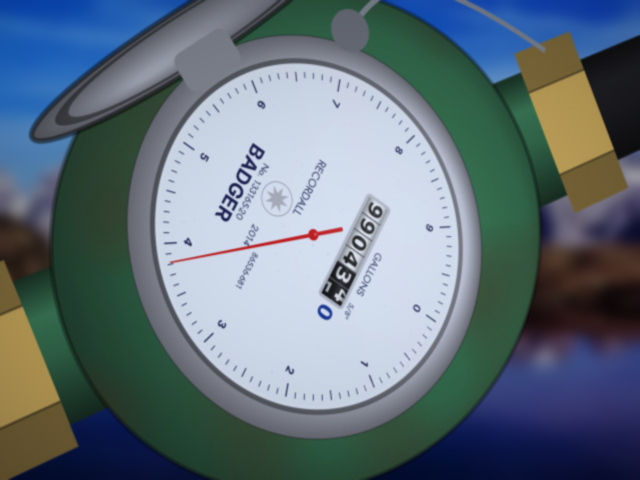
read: 9904343.8 gal
